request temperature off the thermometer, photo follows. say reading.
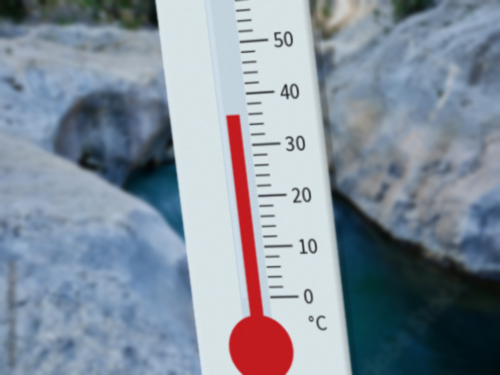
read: 36 °C
